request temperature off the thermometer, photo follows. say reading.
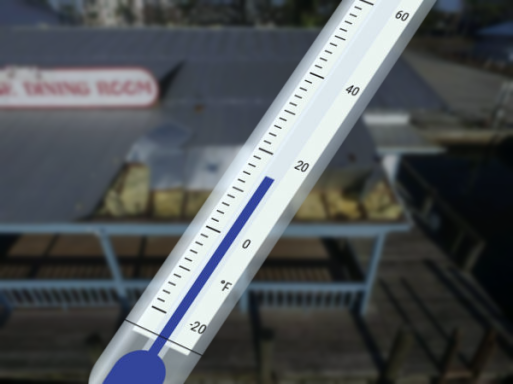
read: 15 °F
